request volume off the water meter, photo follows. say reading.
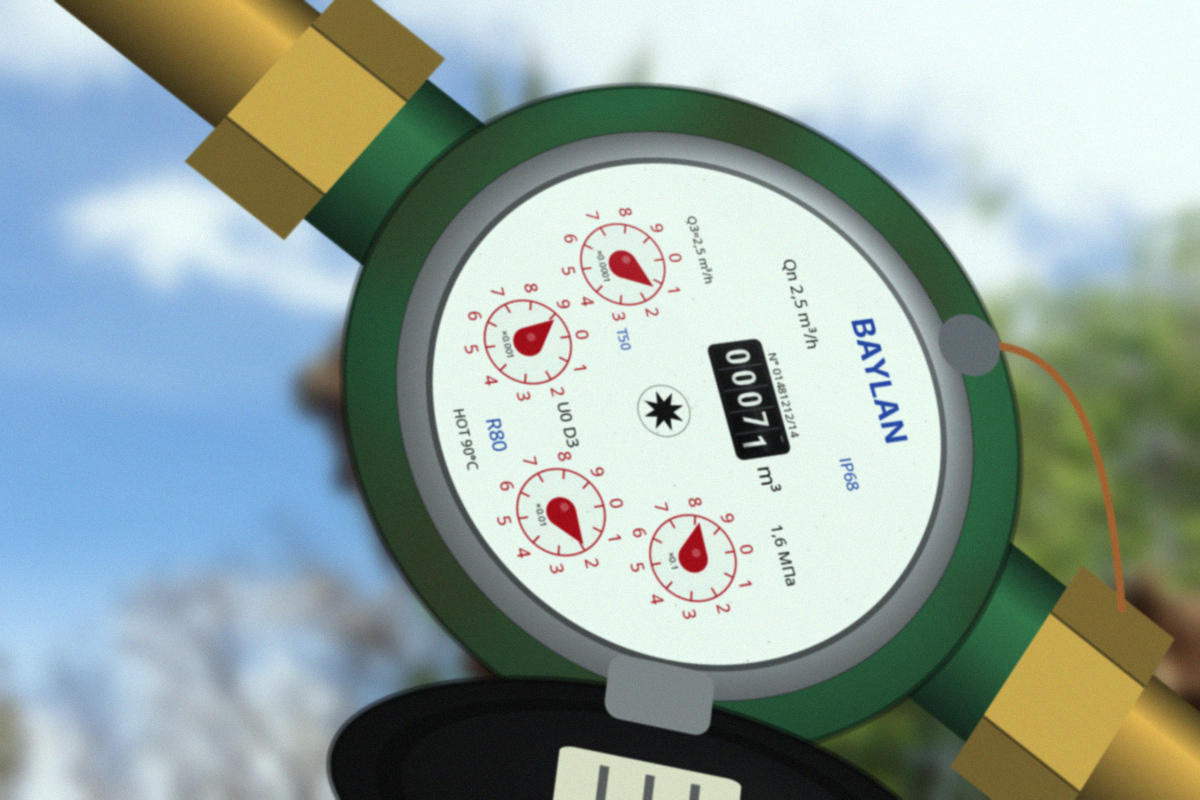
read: 70.8191 m³
